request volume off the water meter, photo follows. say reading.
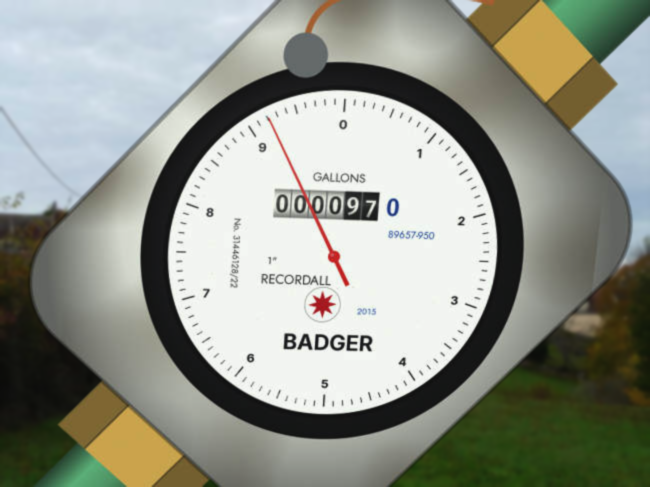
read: 969.2 gal
